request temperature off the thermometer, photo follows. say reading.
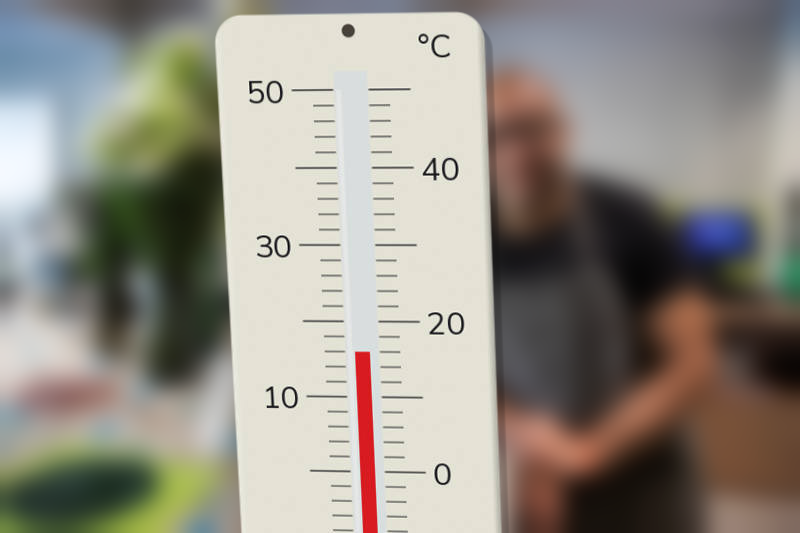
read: 16 °C
